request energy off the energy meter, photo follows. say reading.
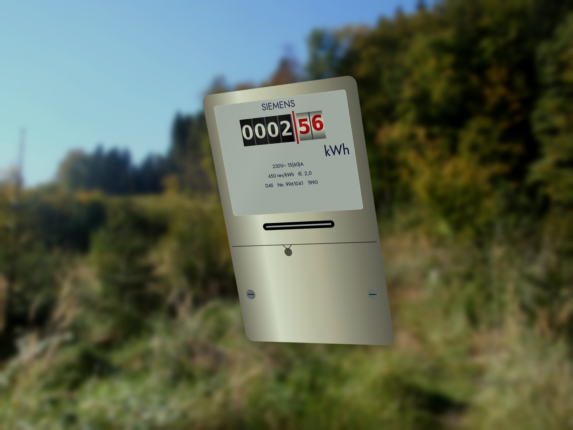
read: 2.56 kWh
